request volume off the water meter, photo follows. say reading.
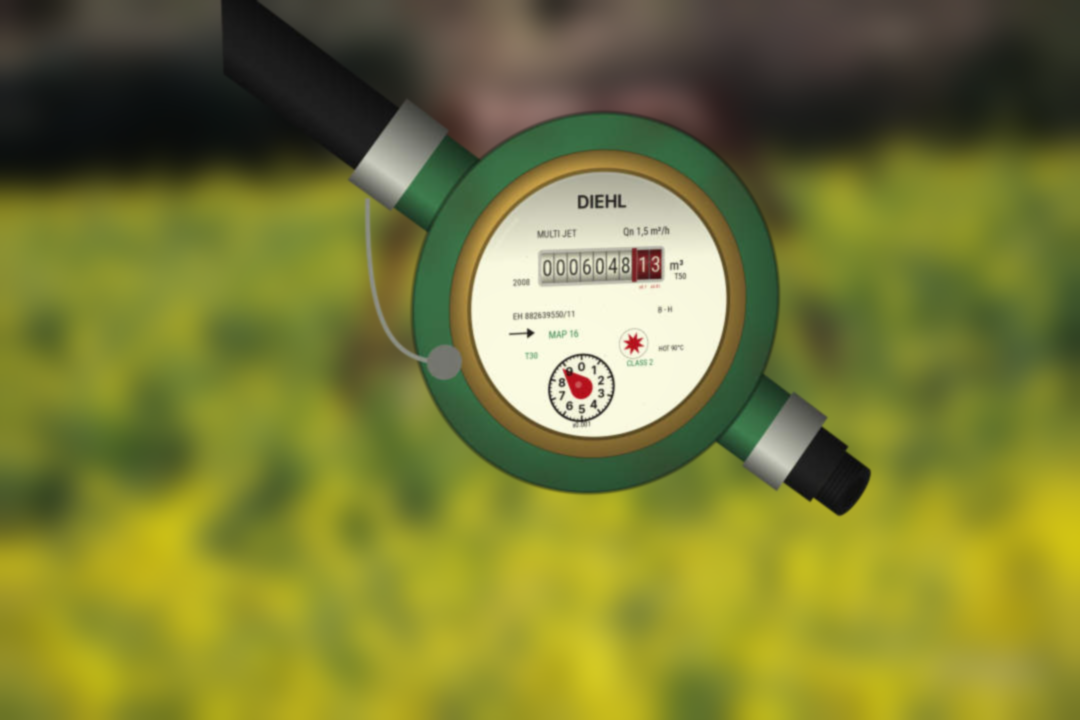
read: 6048.138 m³
